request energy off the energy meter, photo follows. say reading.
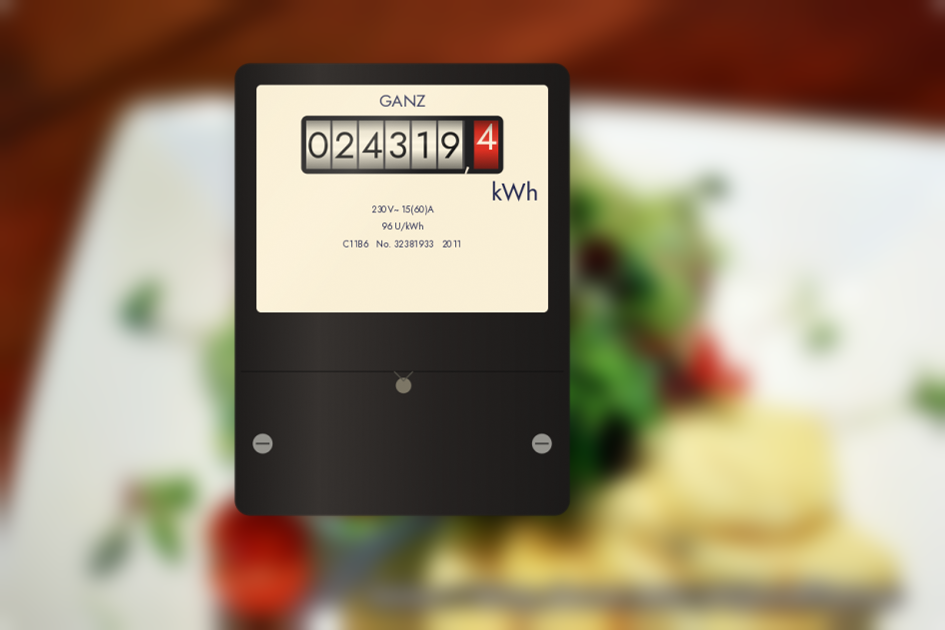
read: 24319.4 kWh
